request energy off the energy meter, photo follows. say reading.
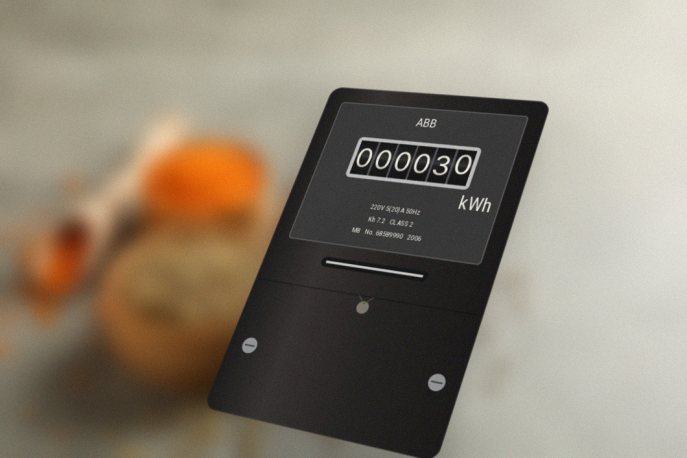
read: 30 kWh
